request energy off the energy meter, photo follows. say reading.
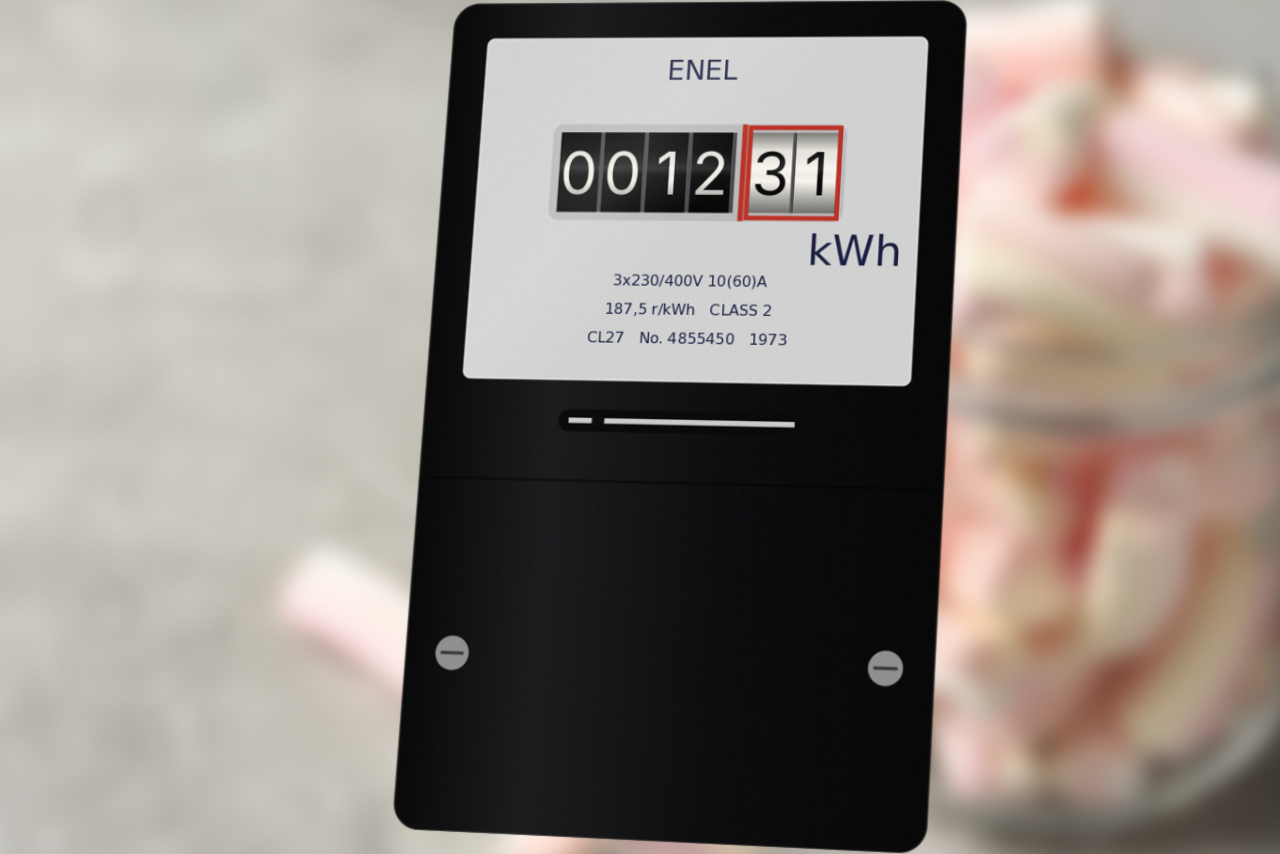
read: 12.31 kWh
